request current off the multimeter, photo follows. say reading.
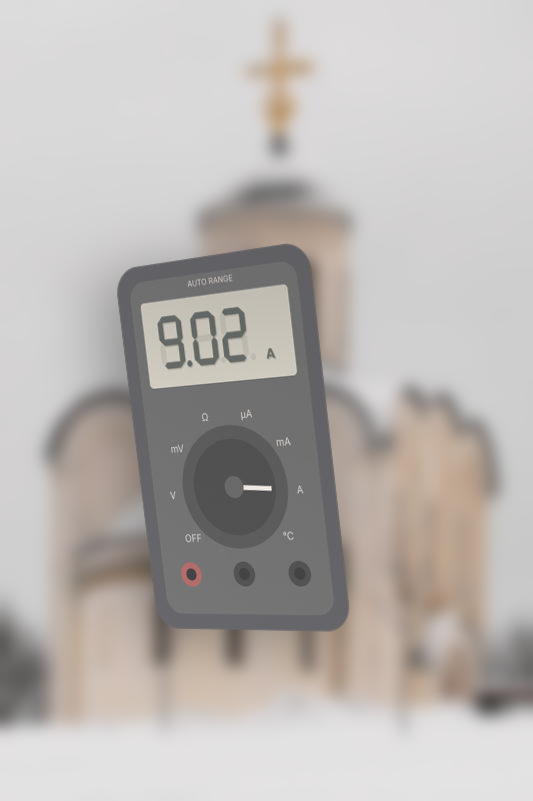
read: 9.02 A
